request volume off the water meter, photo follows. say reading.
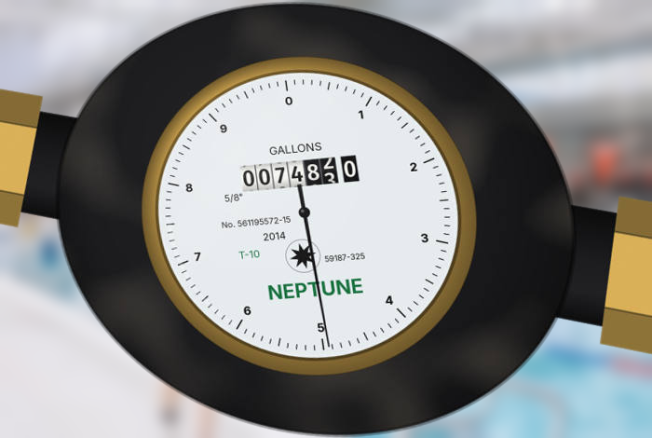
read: 74824.9 gal
